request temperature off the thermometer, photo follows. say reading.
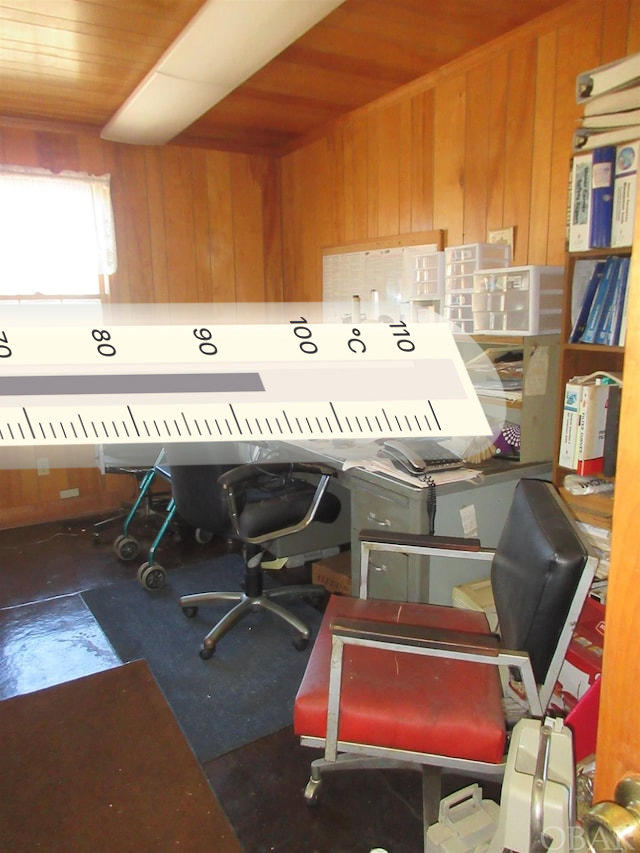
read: 94 °C
